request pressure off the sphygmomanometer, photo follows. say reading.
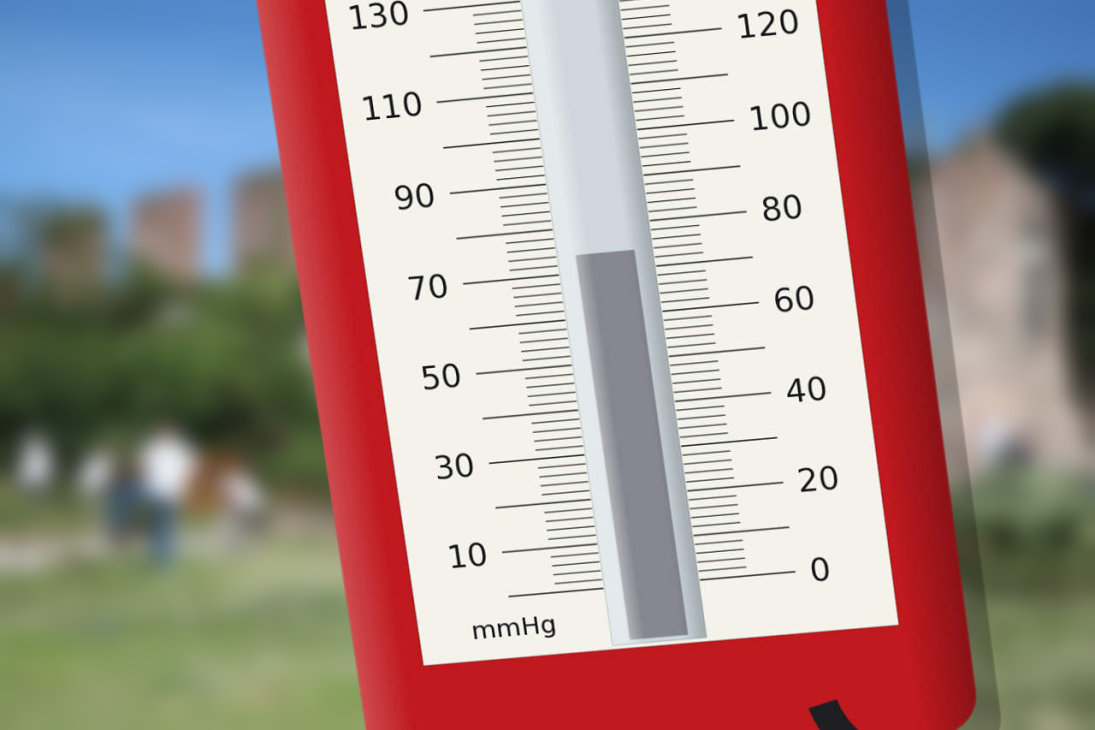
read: 74 mmHg
